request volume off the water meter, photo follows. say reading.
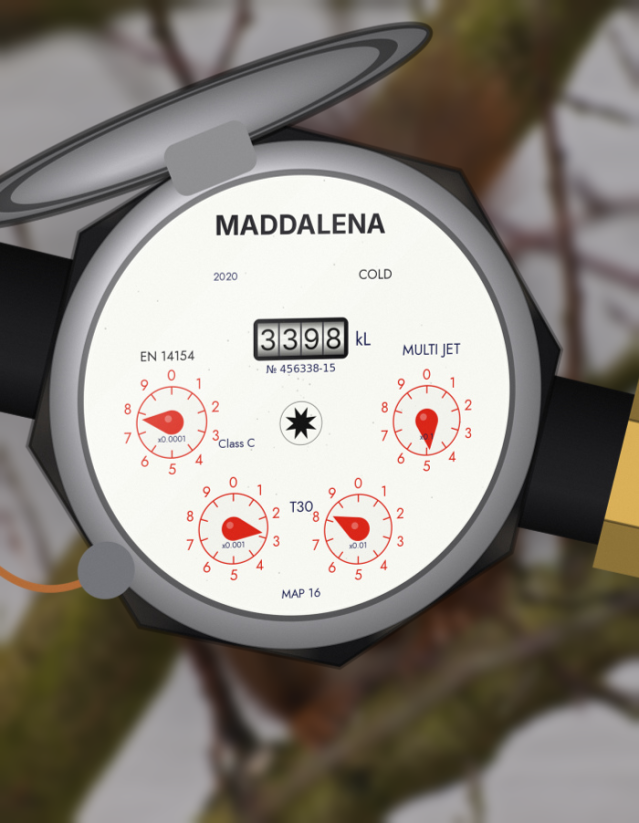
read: 3398.4827 kL
